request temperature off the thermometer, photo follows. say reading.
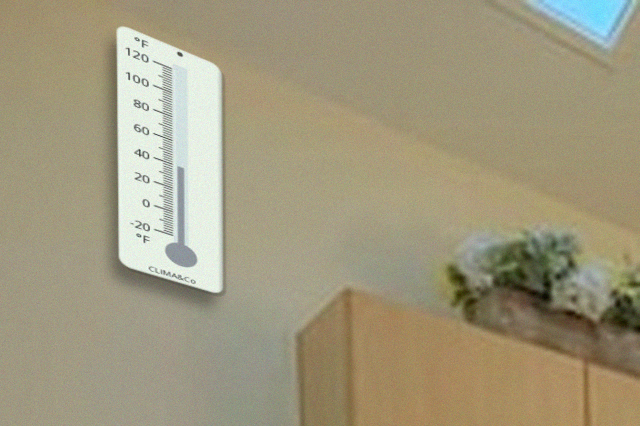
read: 40 °F
